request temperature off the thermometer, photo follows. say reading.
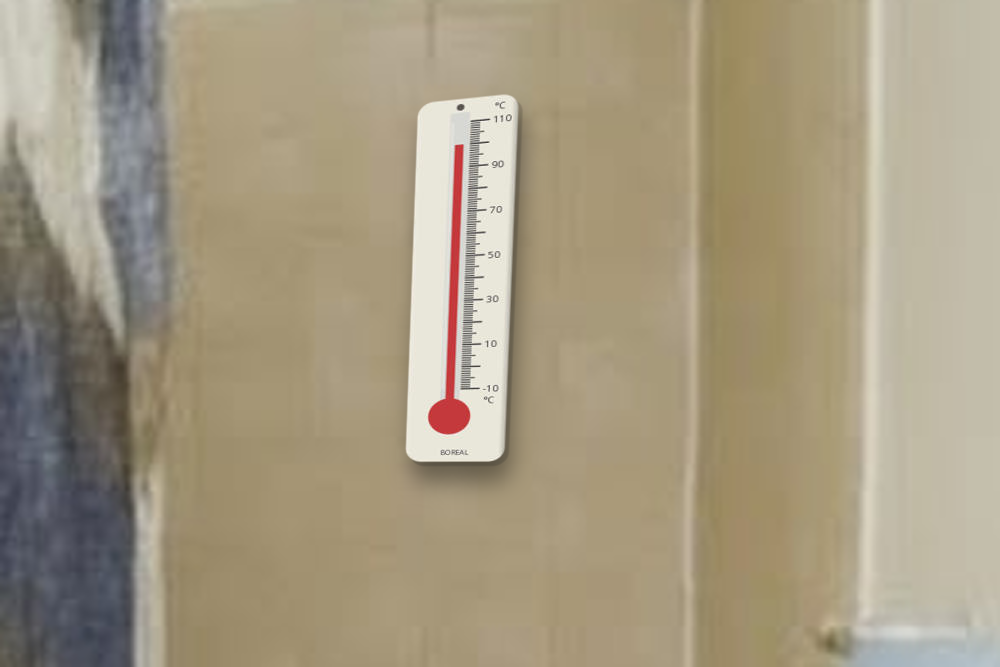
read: 100 °C
